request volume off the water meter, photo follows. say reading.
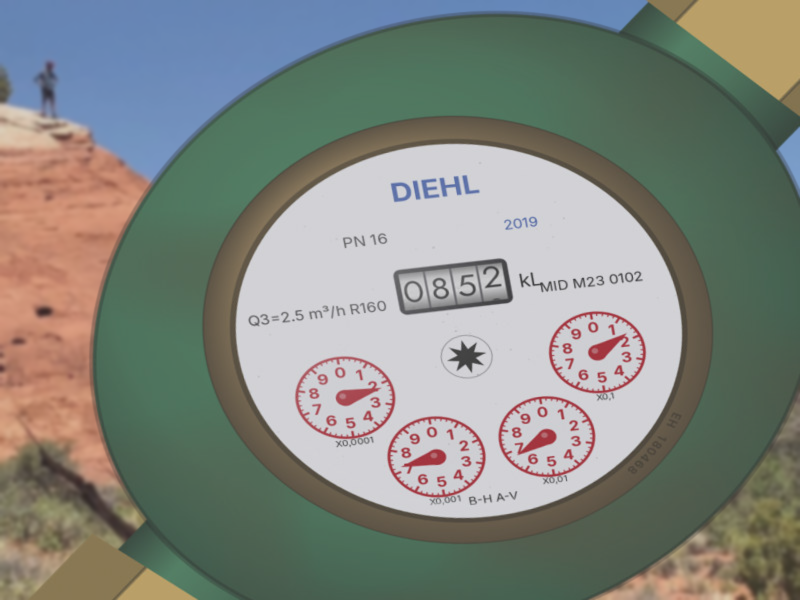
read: 852.1672 kL
